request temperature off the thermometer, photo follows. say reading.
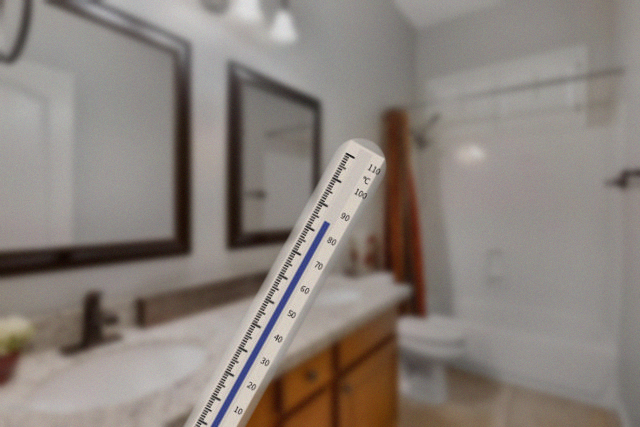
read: 85 °C
